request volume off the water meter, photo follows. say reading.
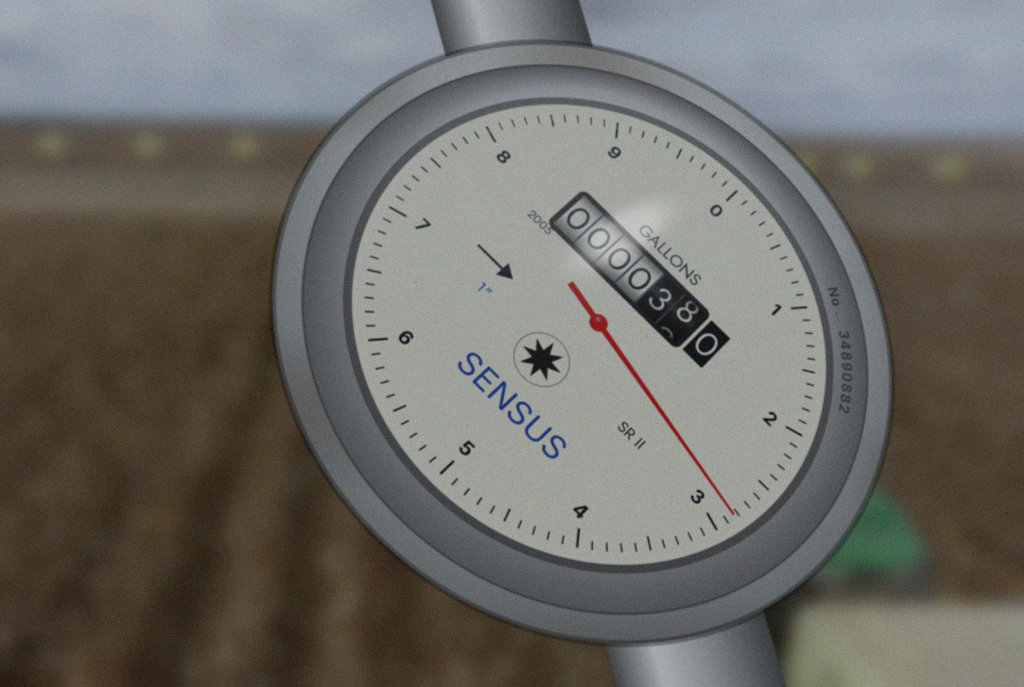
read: 382.8 gal
